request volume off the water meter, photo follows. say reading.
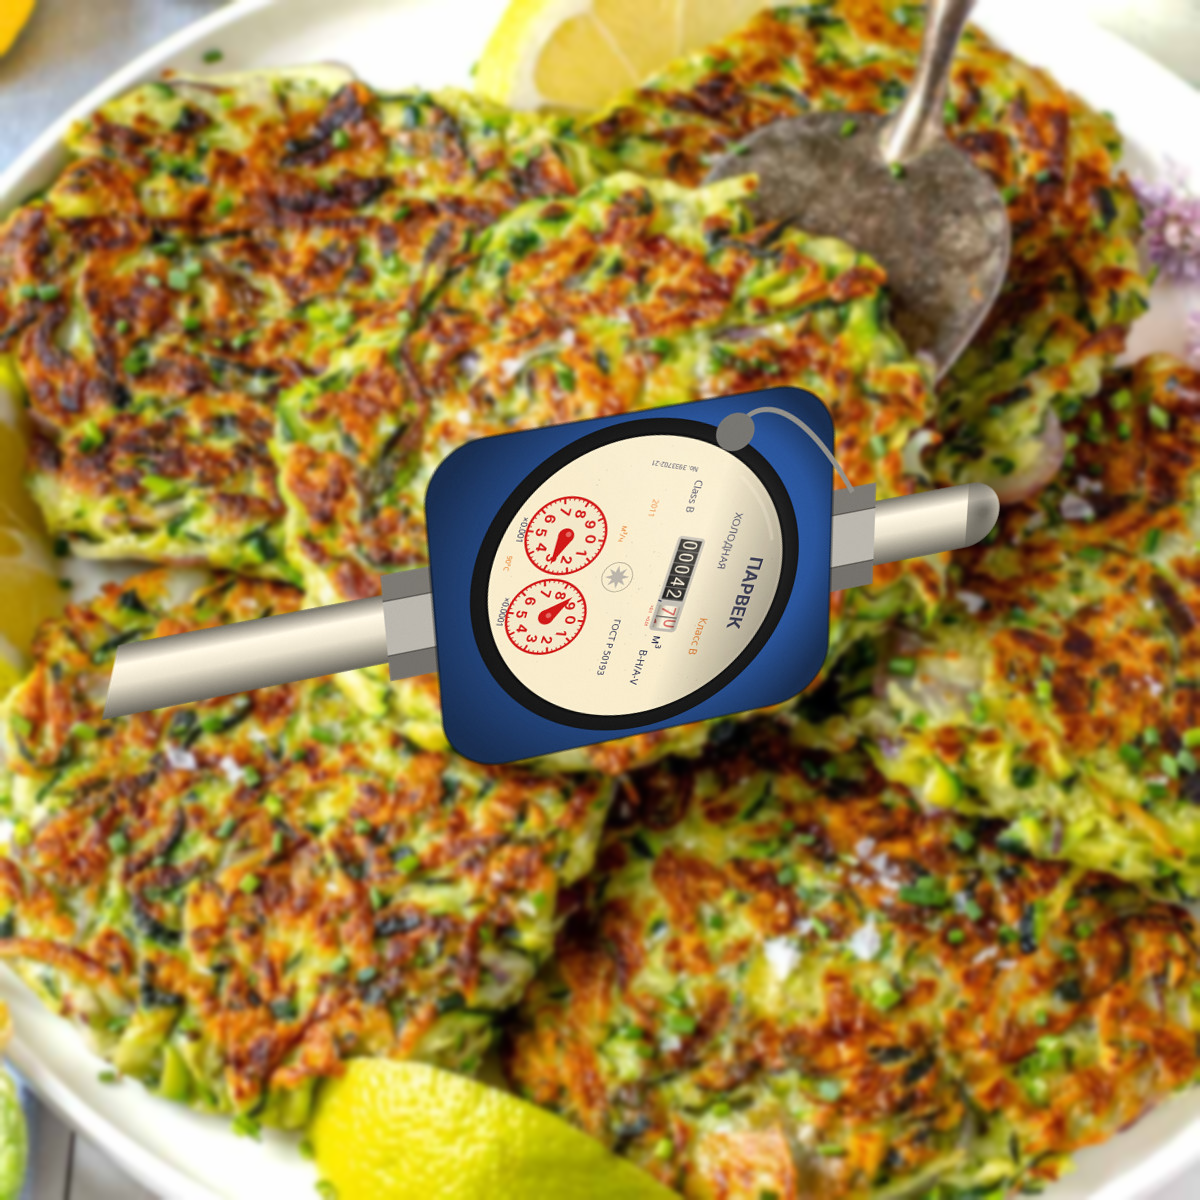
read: 42.7028 m³
